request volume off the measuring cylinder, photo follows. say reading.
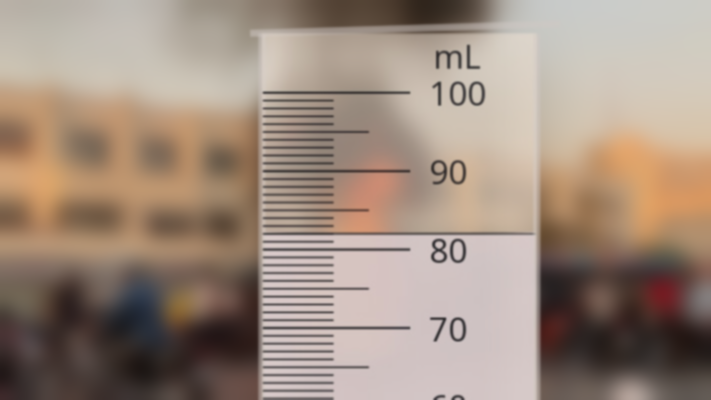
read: 82 mL
